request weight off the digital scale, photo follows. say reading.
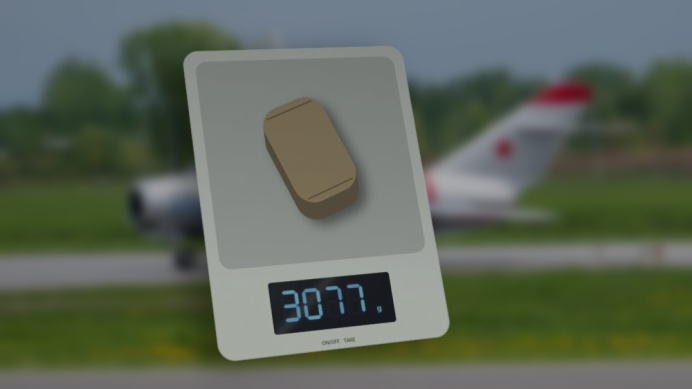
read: 3077 g
